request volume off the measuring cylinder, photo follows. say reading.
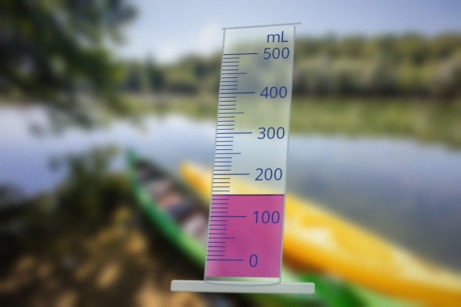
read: 150 mL
